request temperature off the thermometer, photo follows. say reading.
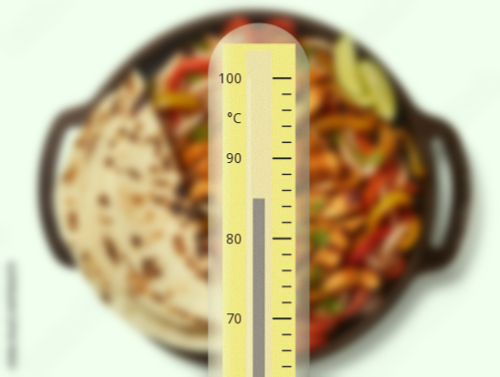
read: 85 °C
